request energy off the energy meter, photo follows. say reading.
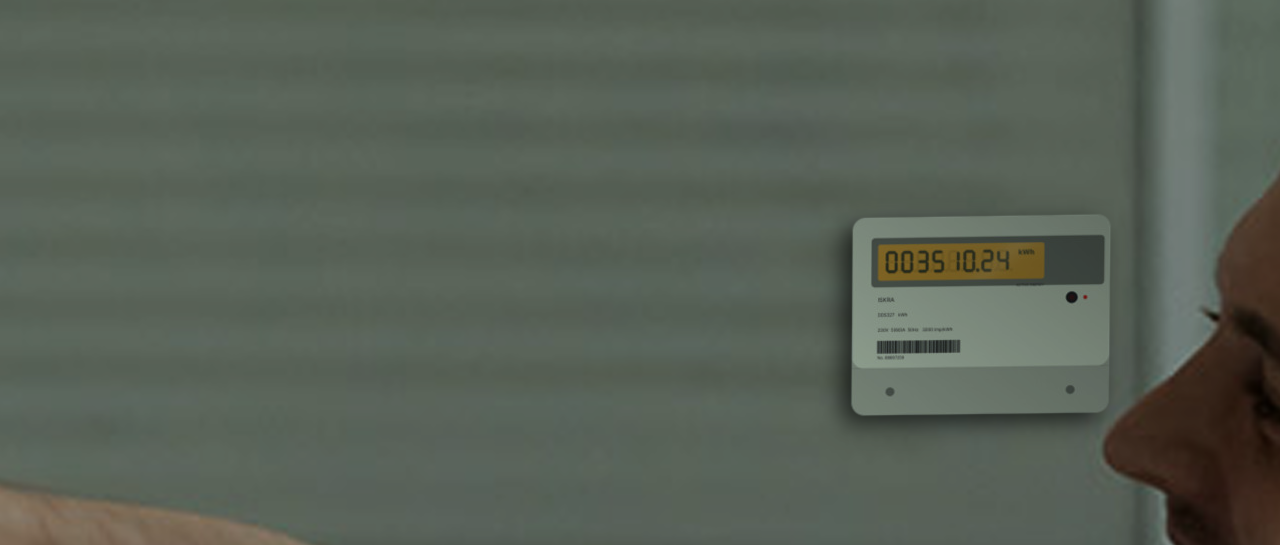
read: 3510.24 kWh
